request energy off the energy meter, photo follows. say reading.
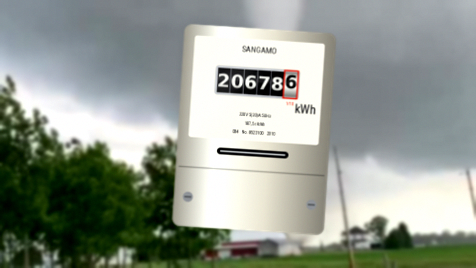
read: 20678.6 kWh
